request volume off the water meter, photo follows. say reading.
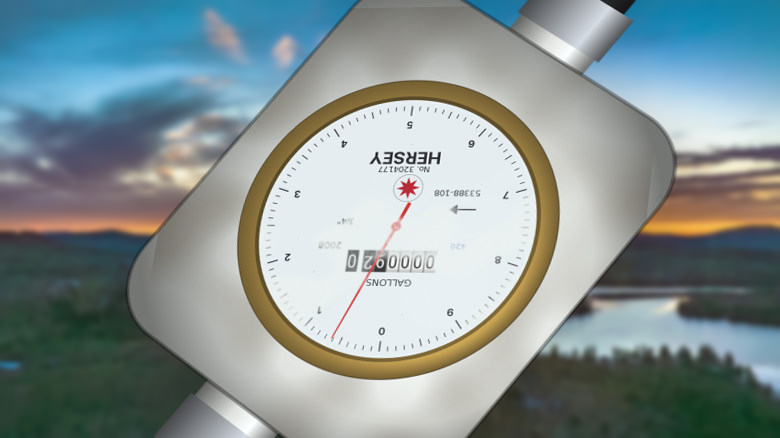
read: 920.6 gal
